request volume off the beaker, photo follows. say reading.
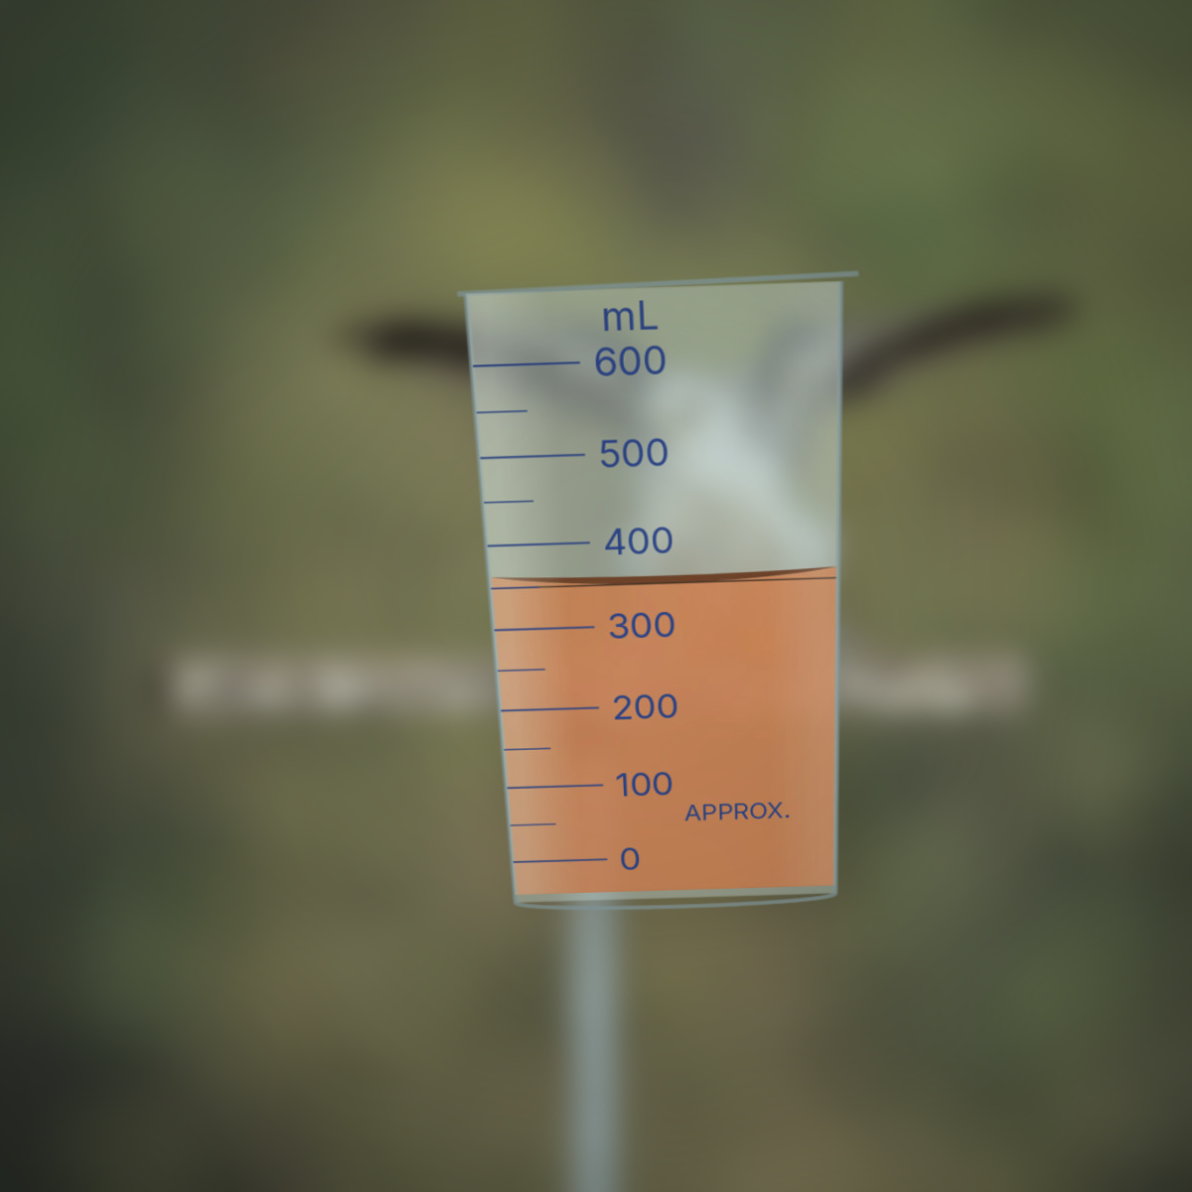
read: 350 mL
